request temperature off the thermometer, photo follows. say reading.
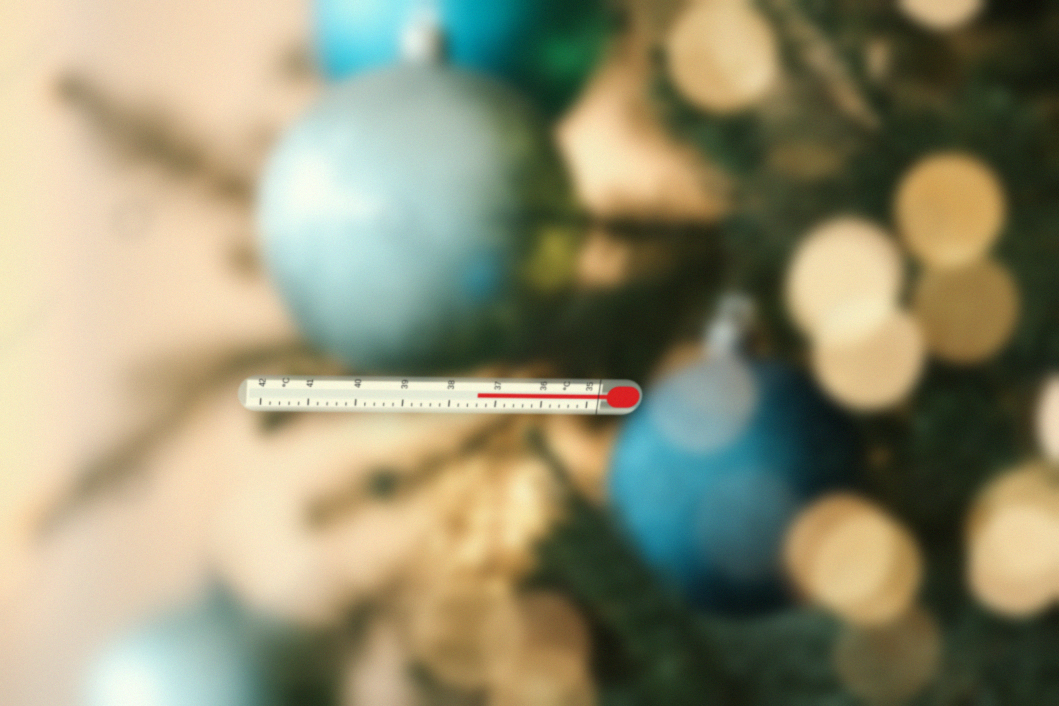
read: 37.4 °C
